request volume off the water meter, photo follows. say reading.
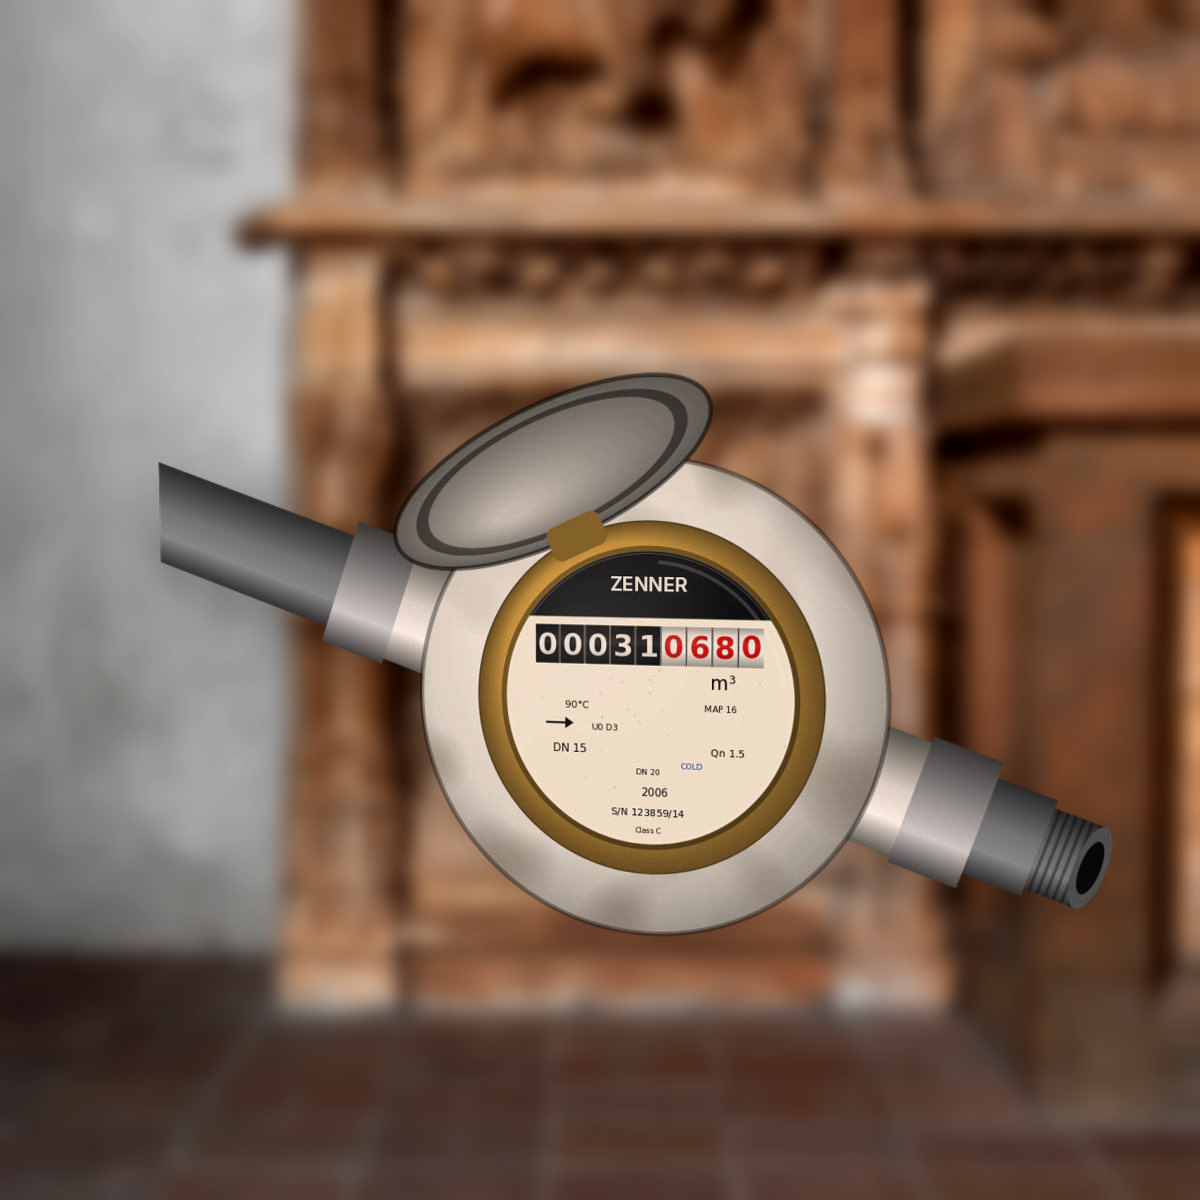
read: 31.0680 m³
